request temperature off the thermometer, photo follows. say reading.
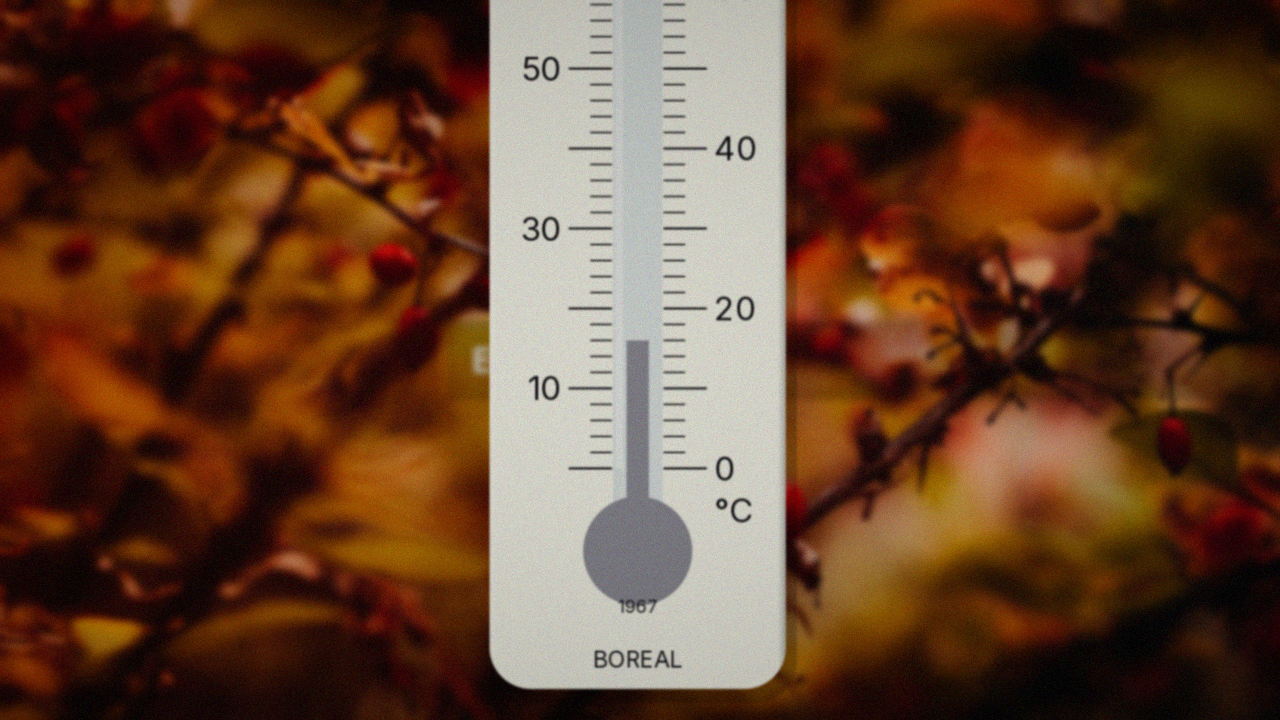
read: 16 °C
